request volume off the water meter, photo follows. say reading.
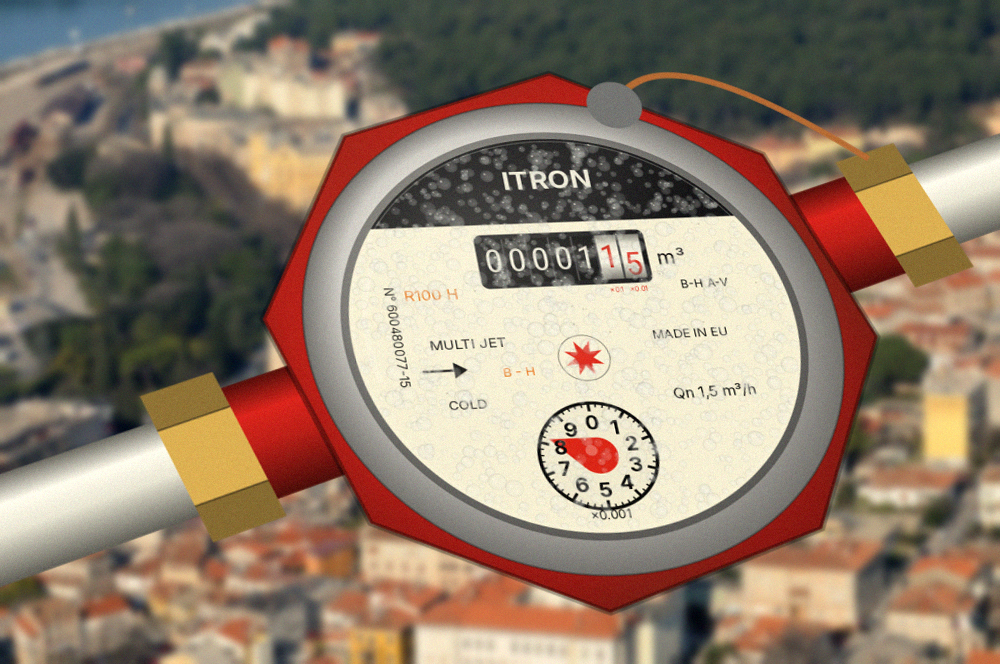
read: 1.148 m³
